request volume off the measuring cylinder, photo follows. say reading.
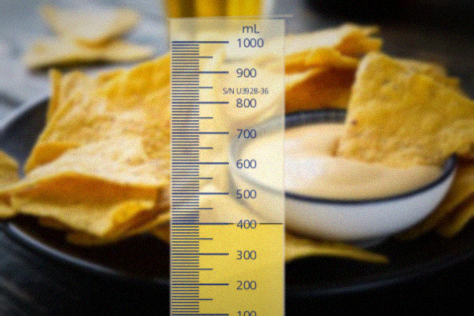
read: 400 mL
